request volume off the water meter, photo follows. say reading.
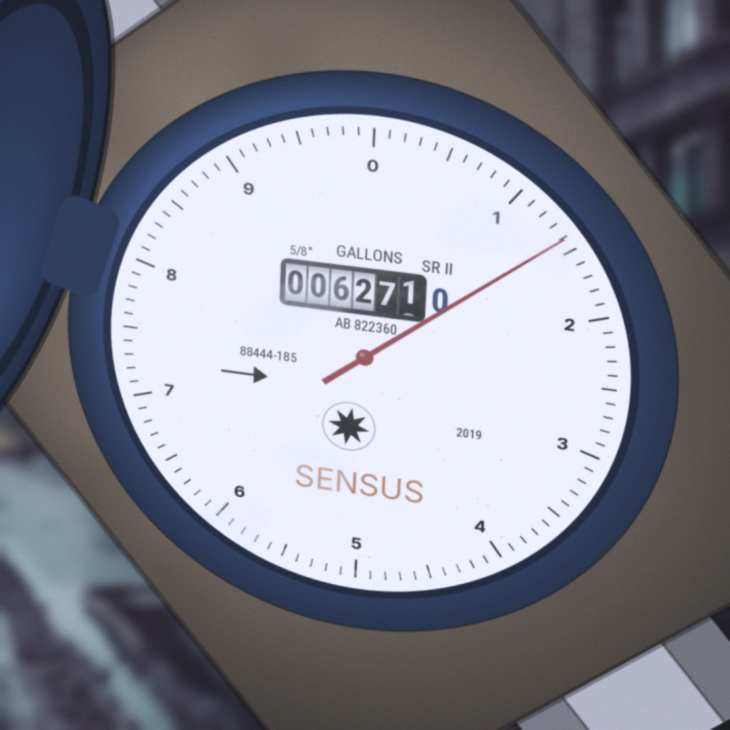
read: 62711.4 gal
